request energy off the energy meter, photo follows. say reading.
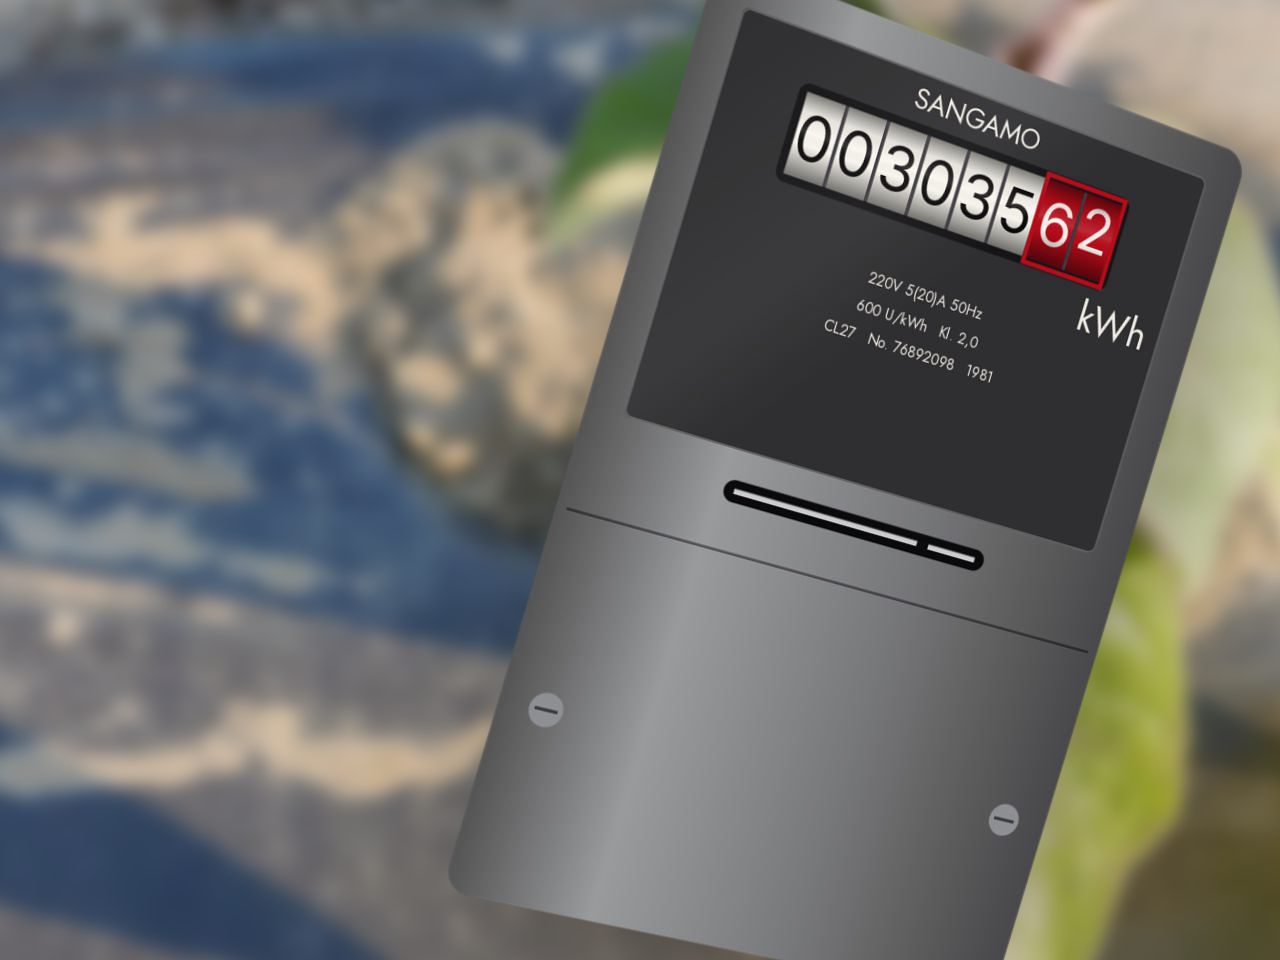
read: 3035.62 kWh
